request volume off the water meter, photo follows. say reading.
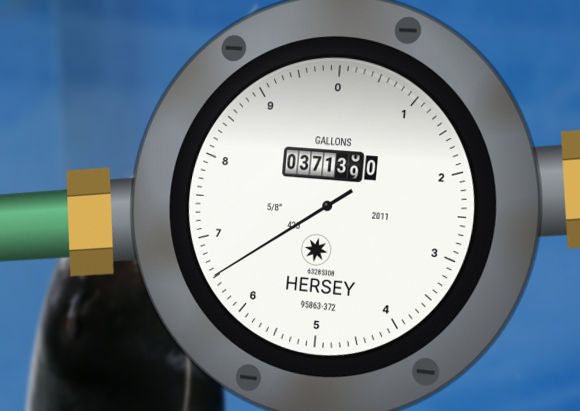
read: 371386.5 gal
